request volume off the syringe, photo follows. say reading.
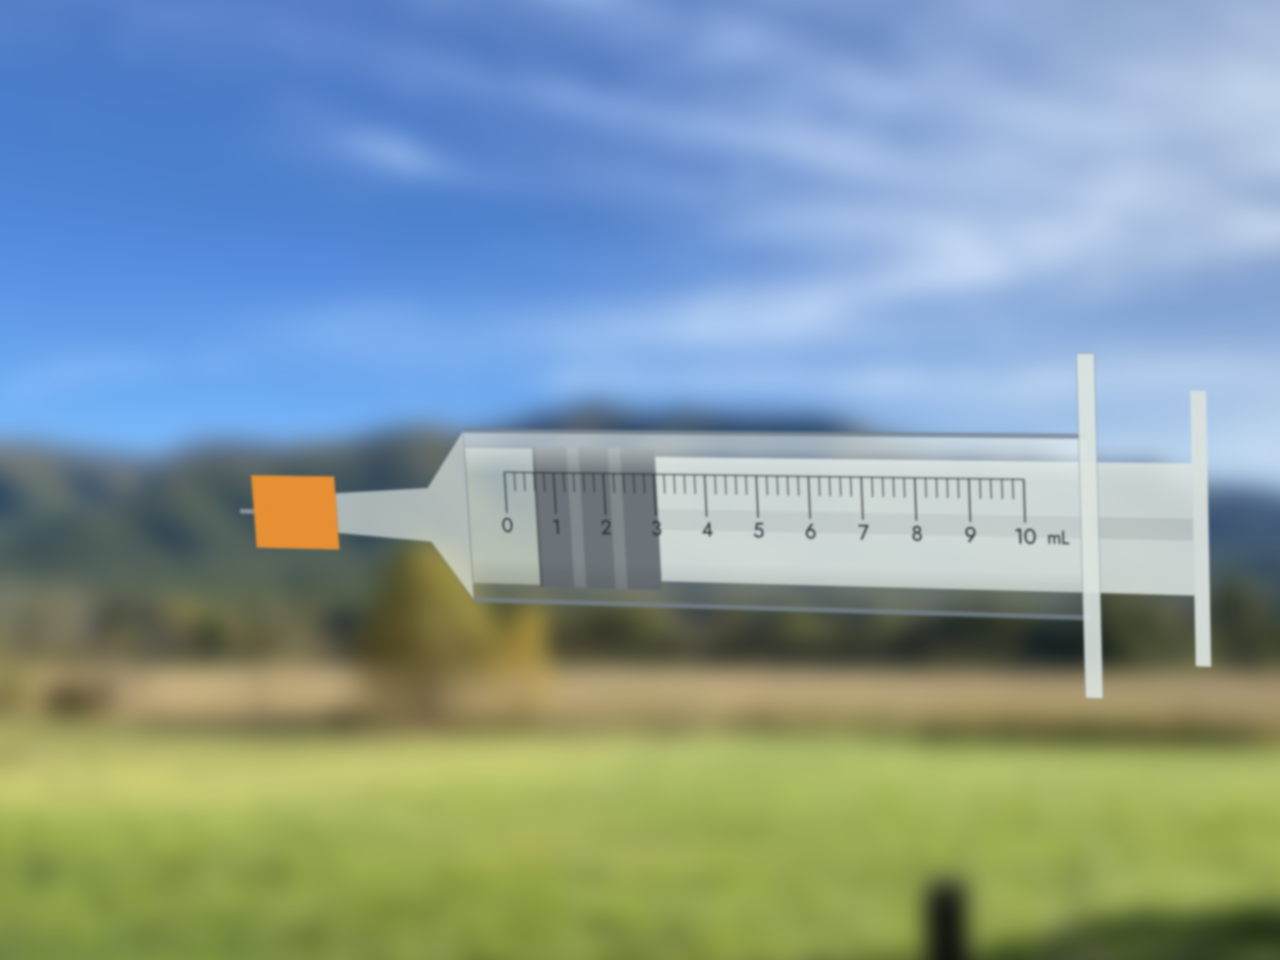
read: 0.6 mL
